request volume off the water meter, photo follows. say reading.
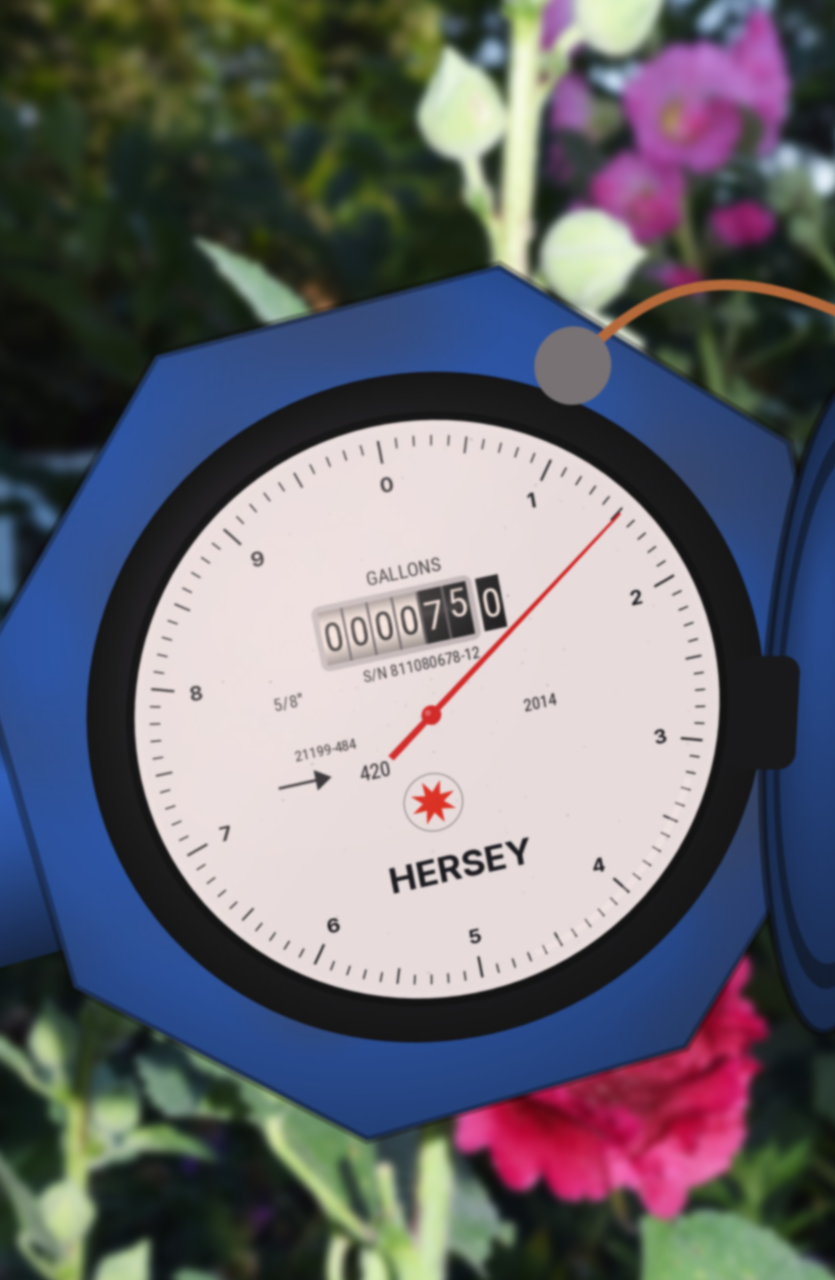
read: 751.5 gal
